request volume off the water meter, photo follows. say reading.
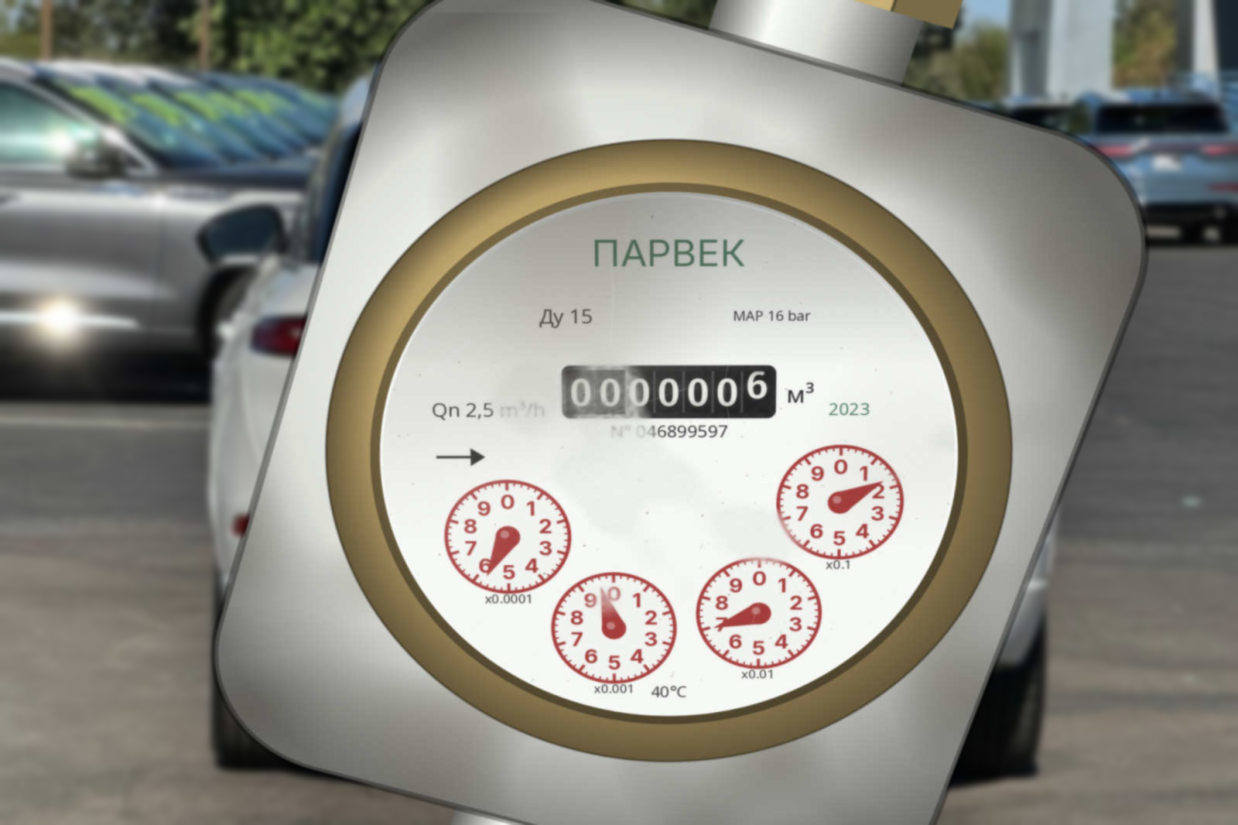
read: 6.1695 m³
